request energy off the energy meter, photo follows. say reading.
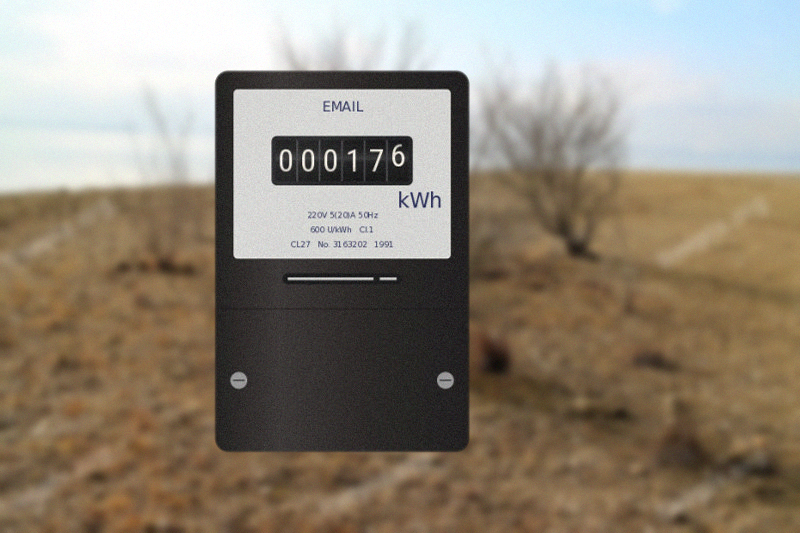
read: 176 kWh
